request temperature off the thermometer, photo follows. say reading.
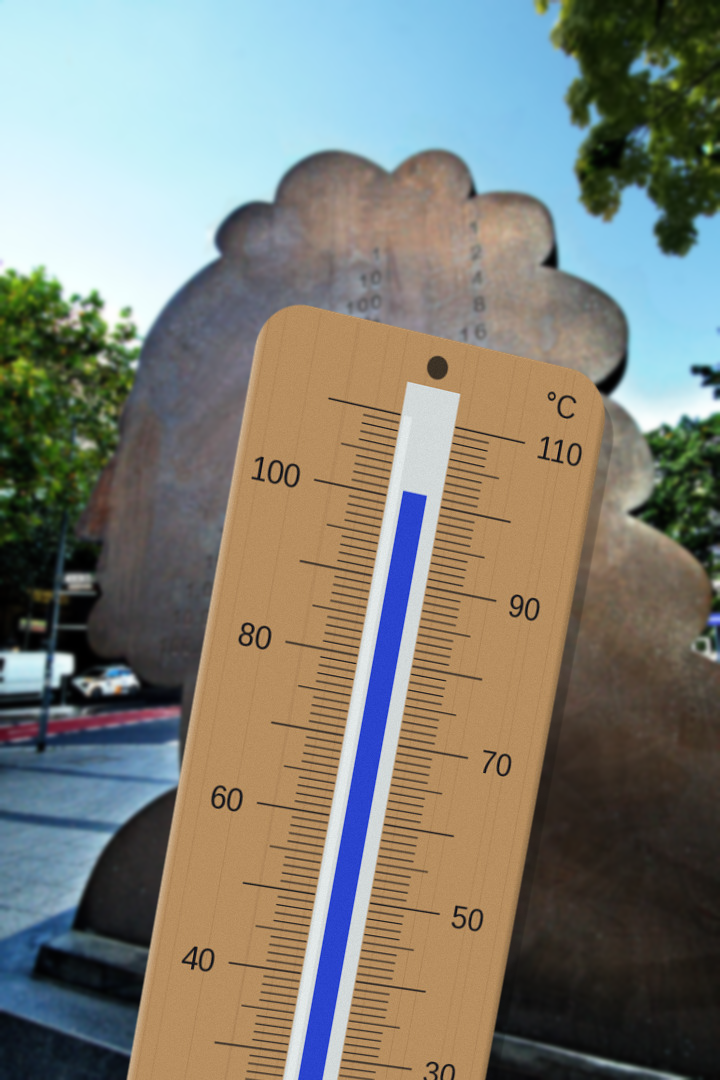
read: 101 °C
